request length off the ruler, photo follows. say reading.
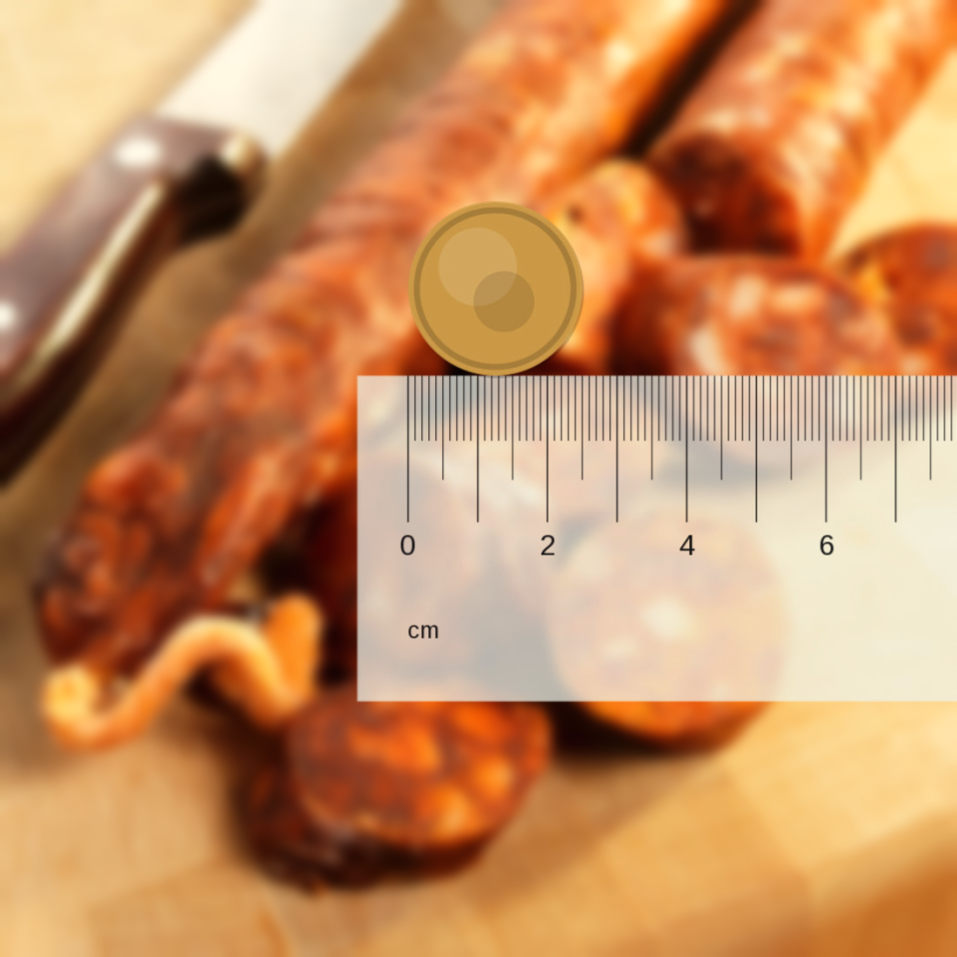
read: 2.5 cm
